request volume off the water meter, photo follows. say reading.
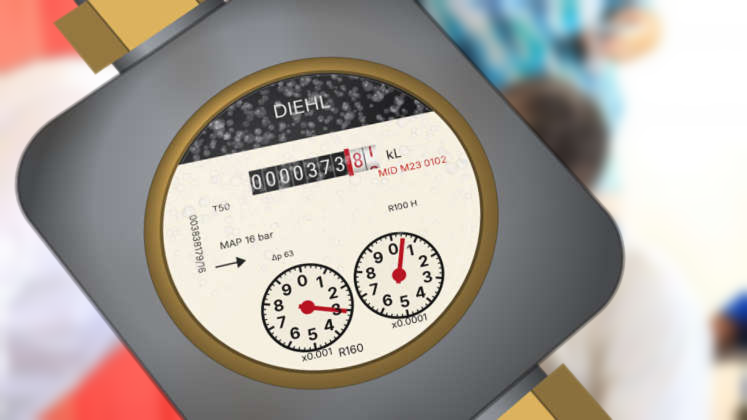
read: 373.8130 kL
